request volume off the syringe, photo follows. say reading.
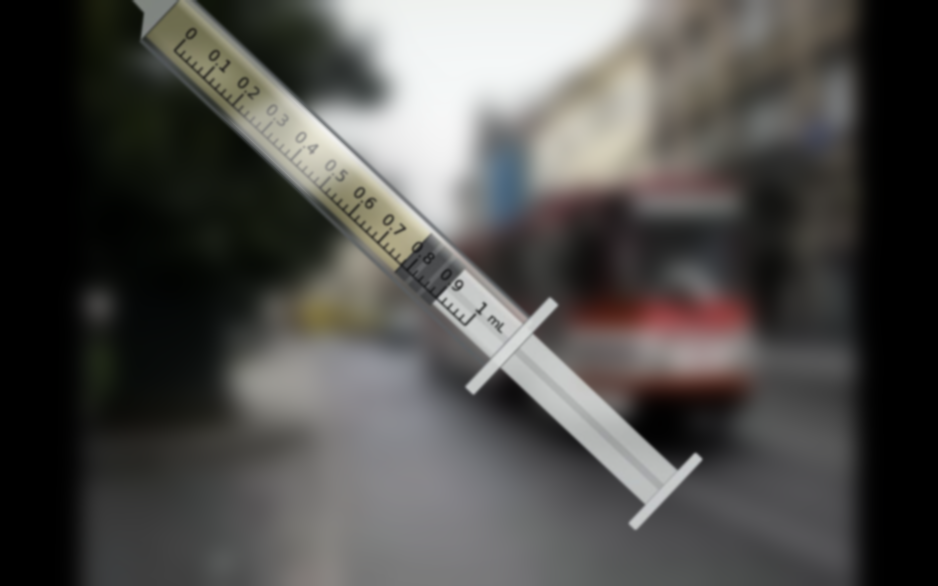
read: 0.78 mL
